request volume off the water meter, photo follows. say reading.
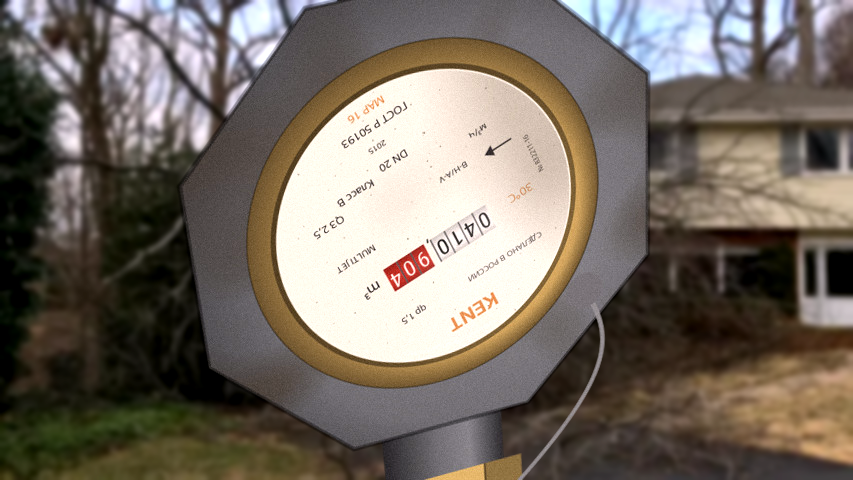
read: 410.904 m³
